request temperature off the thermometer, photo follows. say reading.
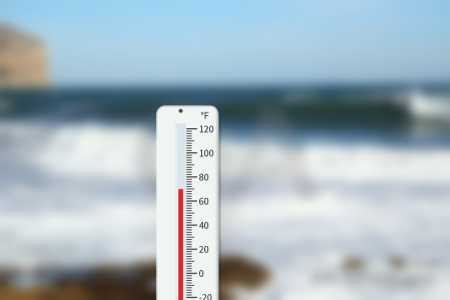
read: 70 °F
